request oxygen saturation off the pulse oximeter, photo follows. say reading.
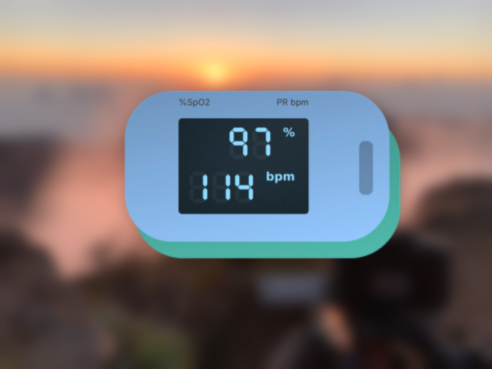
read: 97 %
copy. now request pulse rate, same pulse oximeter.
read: 114 bpm
